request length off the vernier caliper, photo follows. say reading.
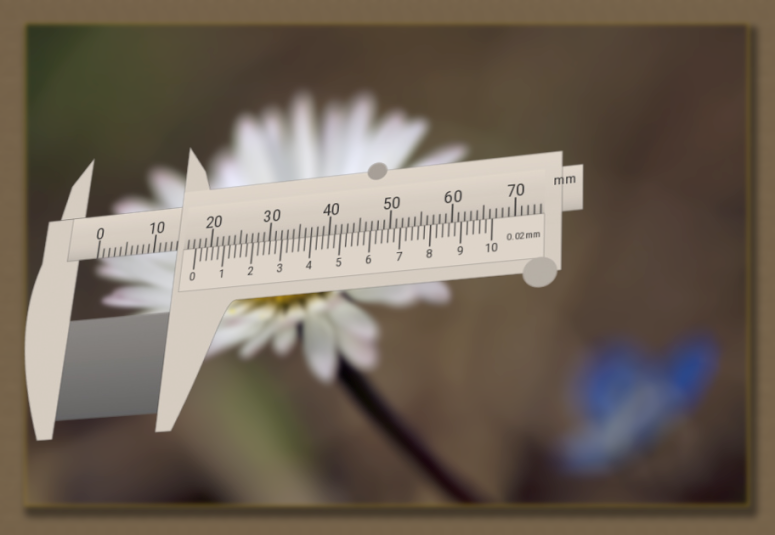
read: 17.4 mm
